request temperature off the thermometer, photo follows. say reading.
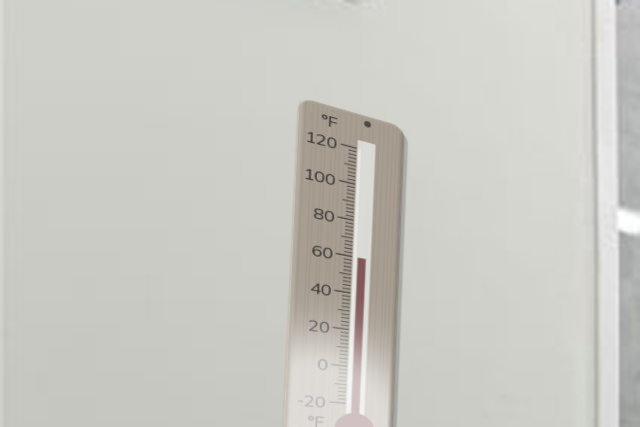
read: 60 °F
